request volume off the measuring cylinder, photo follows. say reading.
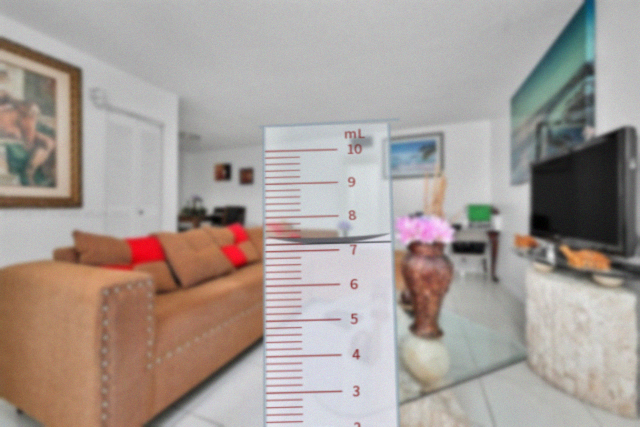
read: 7.2 mL
